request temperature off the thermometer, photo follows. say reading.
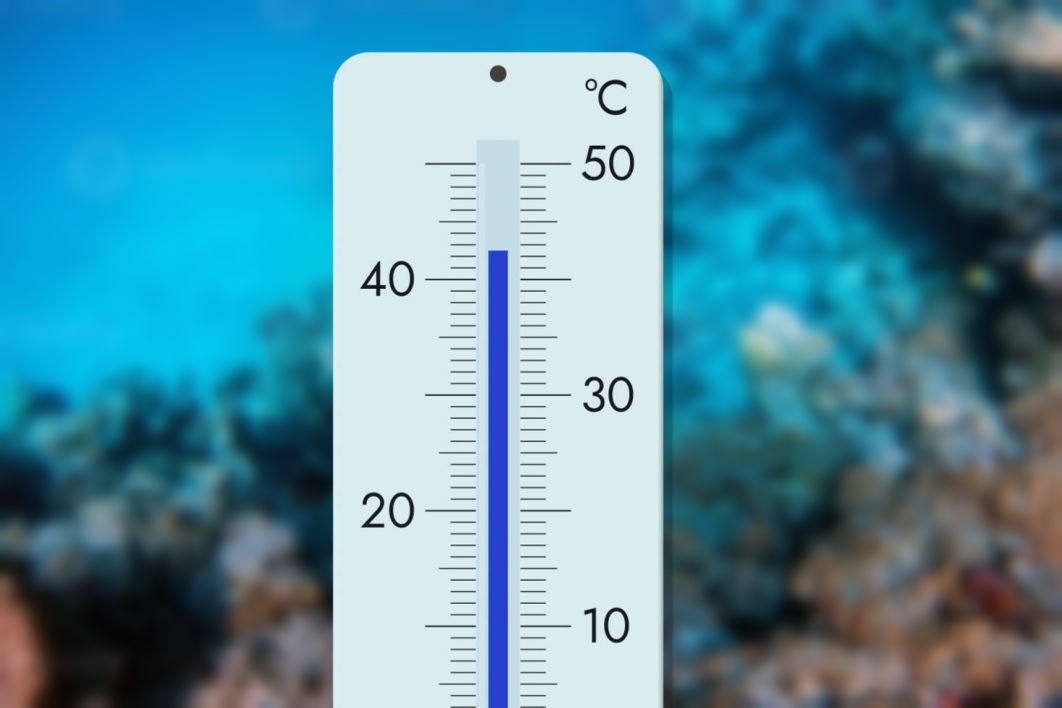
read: 42.5 °C
